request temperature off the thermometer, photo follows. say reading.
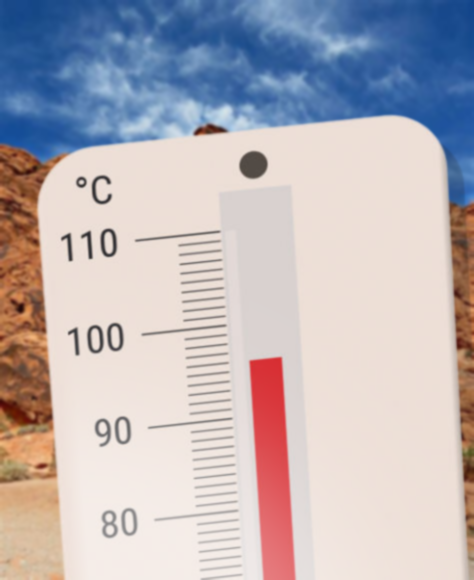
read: 96 °C
